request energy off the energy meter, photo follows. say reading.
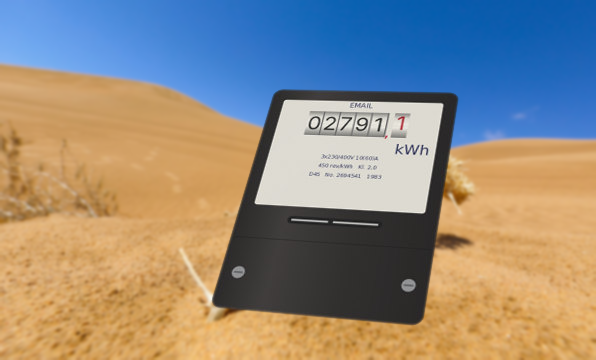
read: 2791.1 kWh
